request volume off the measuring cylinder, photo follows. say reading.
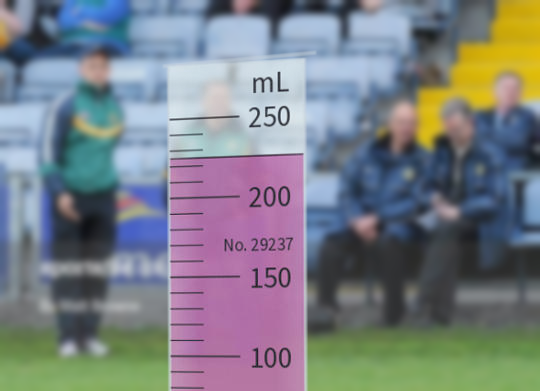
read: 225 mL
